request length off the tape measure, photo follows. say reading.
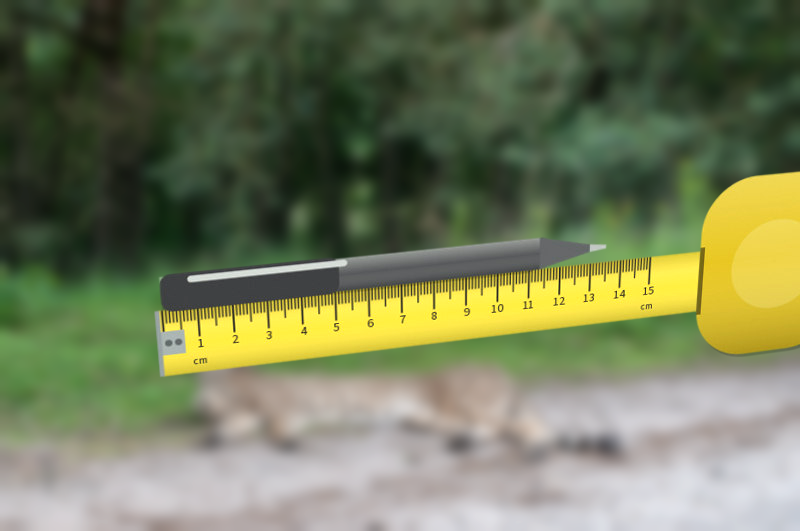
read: 13.5 cm
